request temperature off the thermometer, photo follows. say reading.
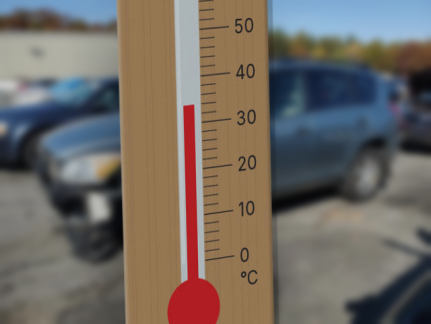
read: 34 °C
